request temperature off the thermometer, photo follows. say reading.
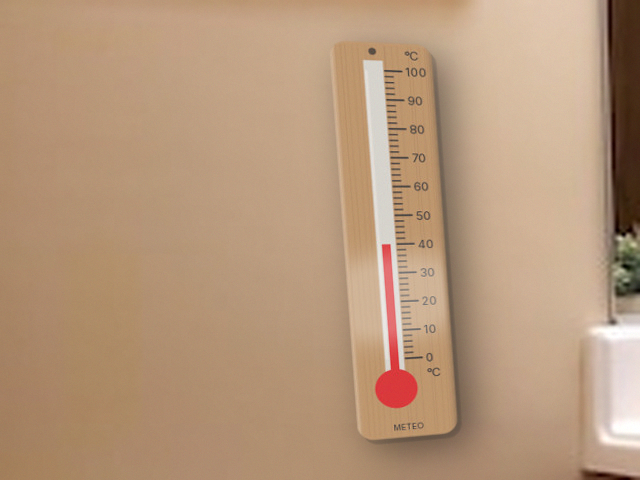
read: 40 °C
